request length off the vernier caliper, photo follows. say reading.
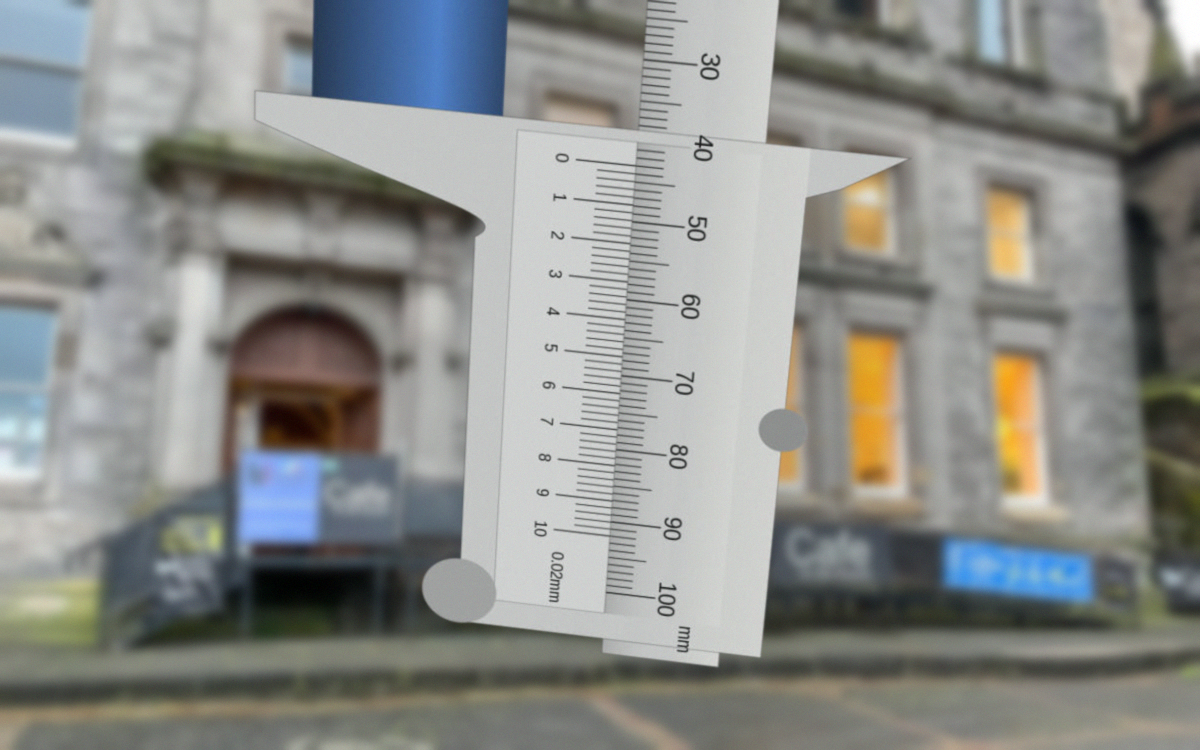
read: 43.0 mm
